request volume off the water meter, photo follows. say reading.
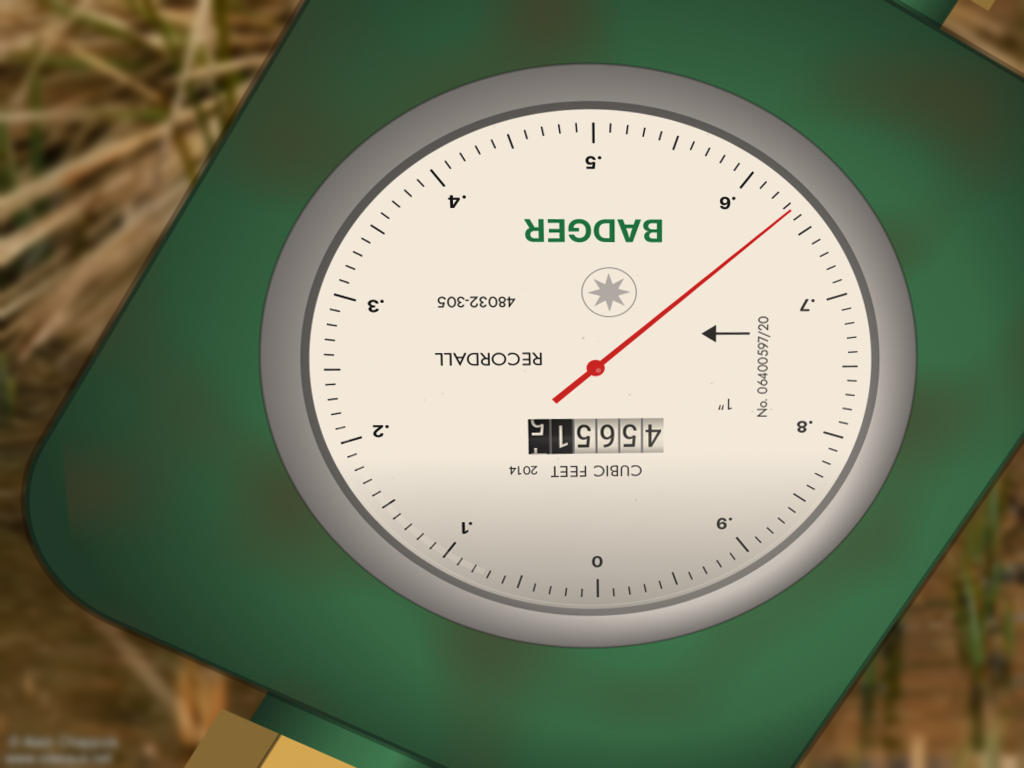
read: 456514.63 ft³
